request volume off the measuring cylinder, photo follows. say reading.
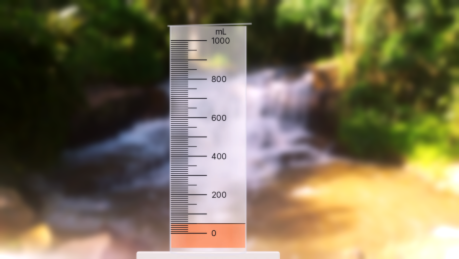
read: 50 mL
